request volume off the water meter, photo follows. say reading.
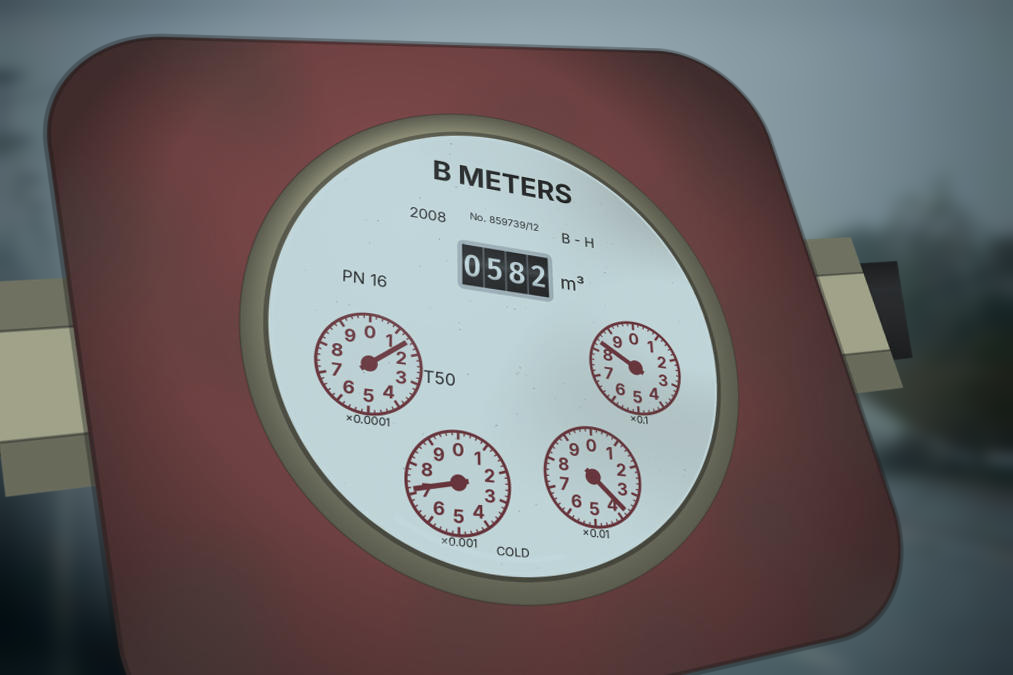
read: 582.8371 m³
